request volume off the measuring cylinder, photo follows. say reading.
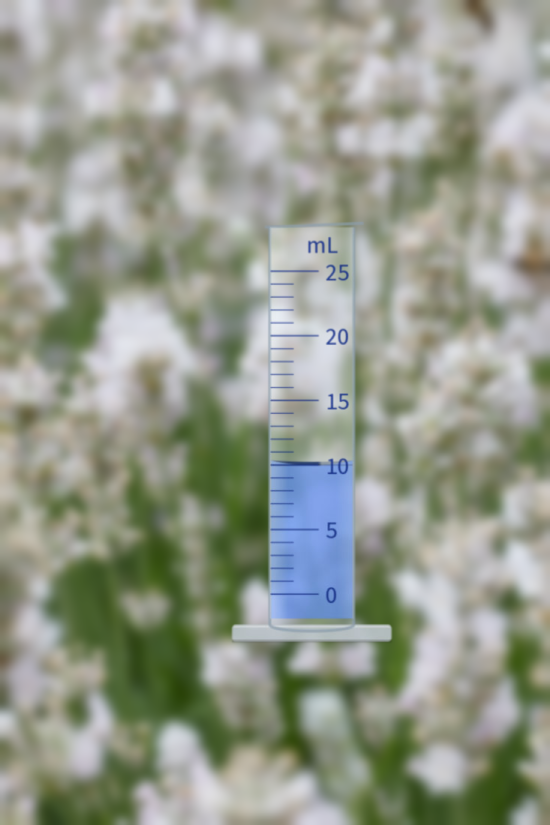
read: 10 mL
